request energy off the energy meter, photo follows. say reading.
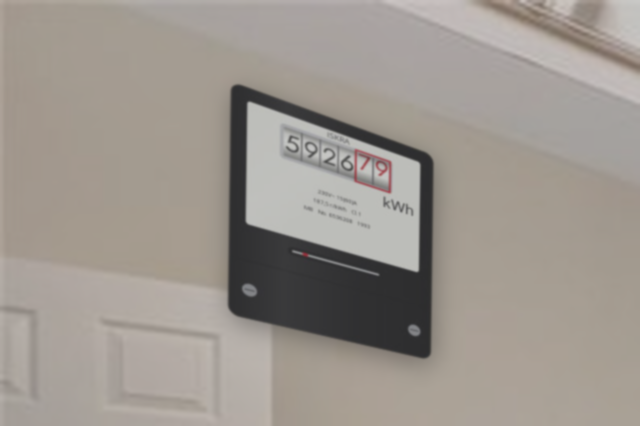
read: 5926.79 kWh
